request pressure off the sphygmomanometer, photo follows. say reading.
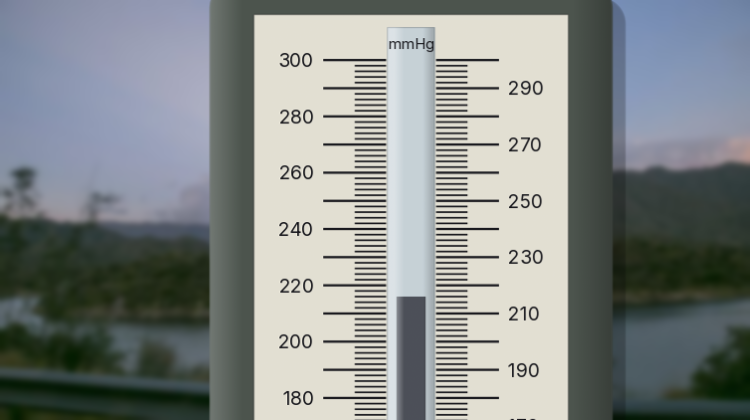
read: 216 mmHg
